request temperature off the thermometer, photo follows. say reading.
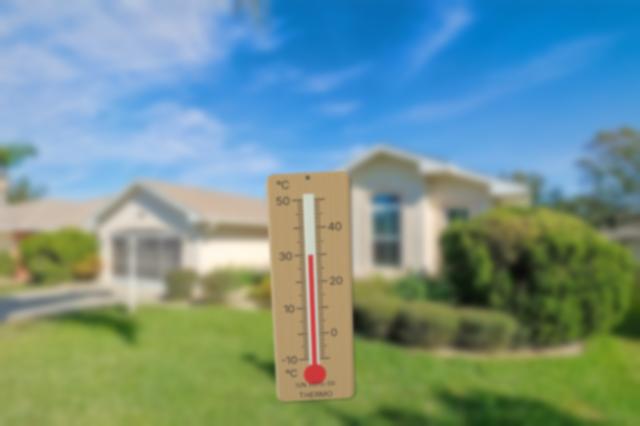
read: 30 °C
